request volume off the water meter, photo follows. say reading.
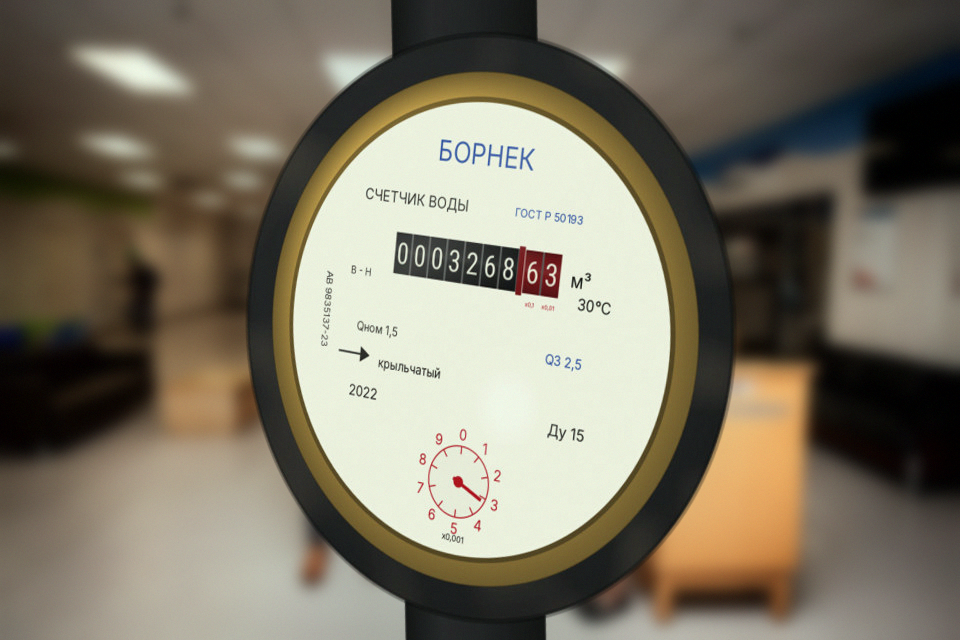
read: 3268.633 m³
